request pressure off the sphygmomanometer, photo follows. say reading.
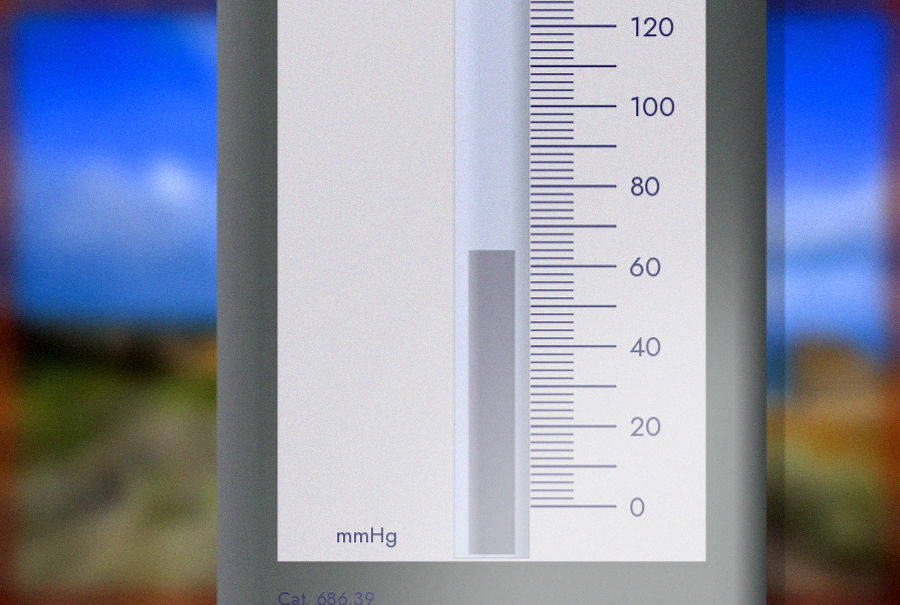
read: 64 mmHg
